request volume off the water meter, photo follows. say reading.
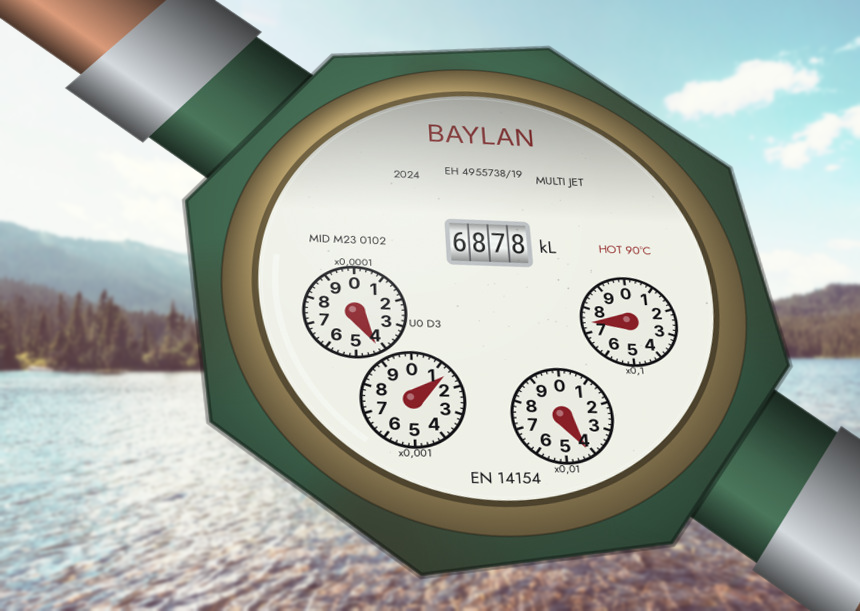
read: 6878.7414 kL
